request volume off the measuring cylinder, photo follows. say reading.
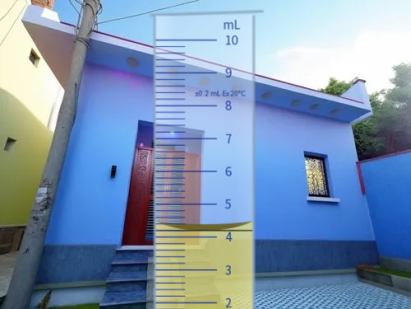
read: 4.2 mL
